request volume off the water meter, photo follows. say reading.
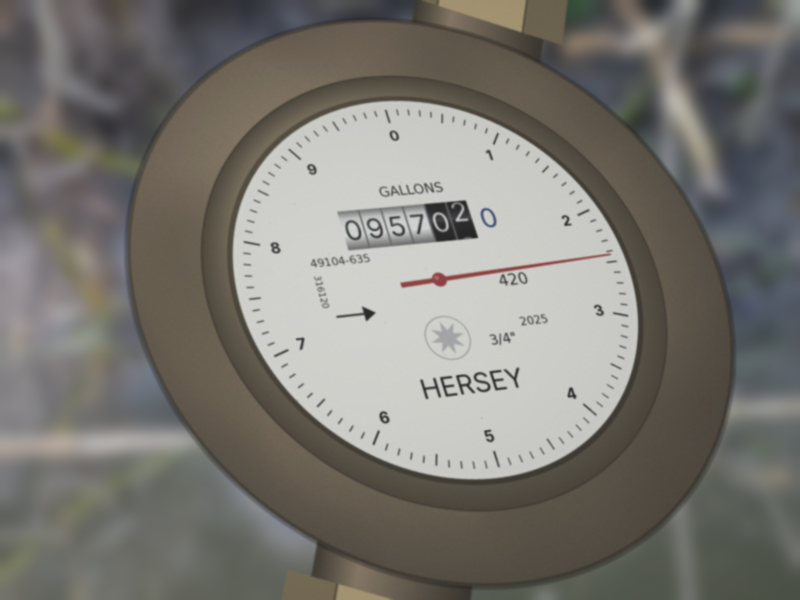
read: 957022.4 gal
